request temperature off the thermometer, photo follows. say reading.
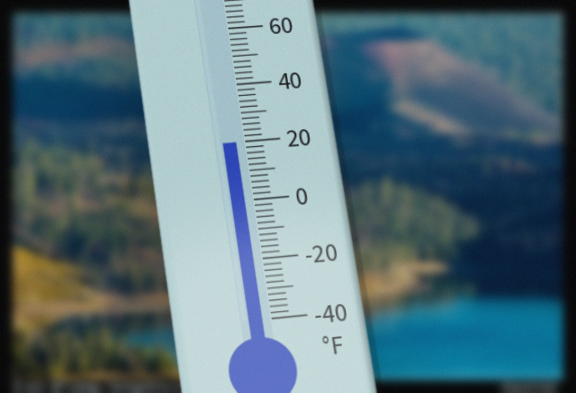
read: 20 °F
